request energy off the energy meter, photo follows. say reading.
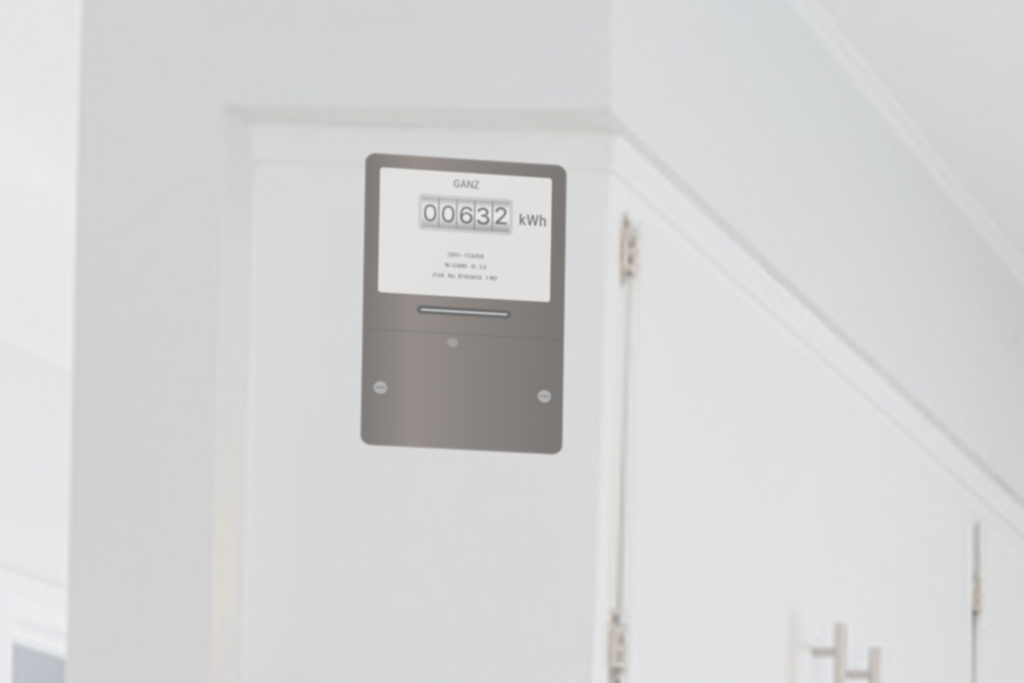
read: 632 kWh
